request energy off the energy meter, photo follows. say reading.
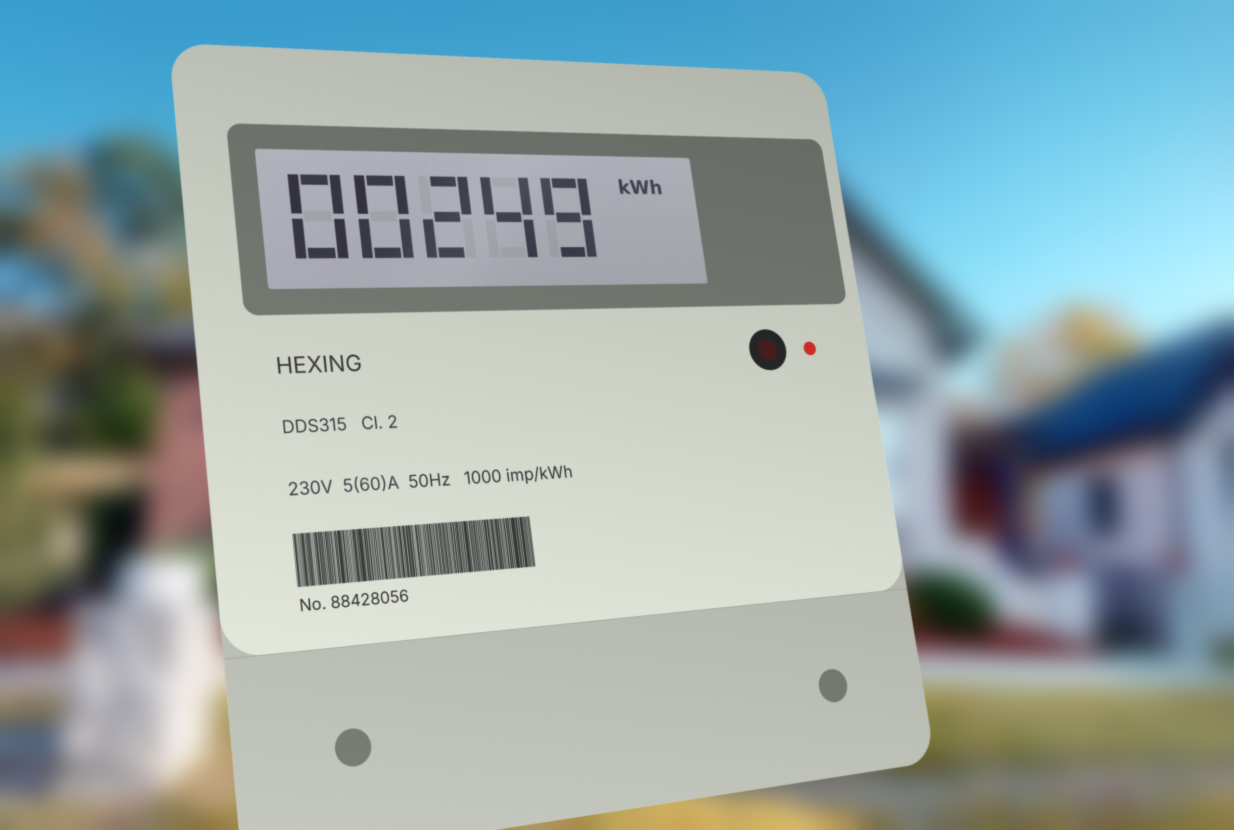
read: 249 kWh
